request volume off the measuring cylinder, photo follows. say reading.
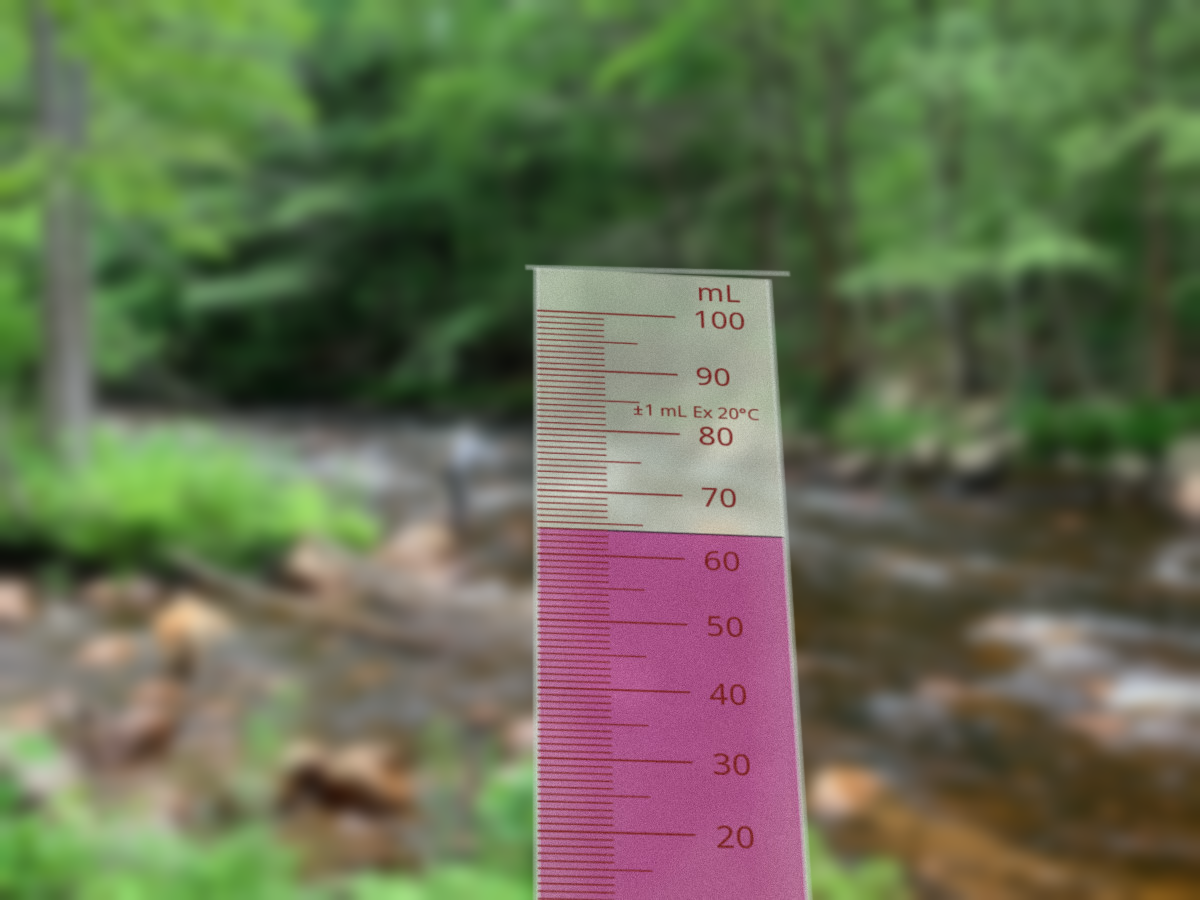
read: 64 mL
